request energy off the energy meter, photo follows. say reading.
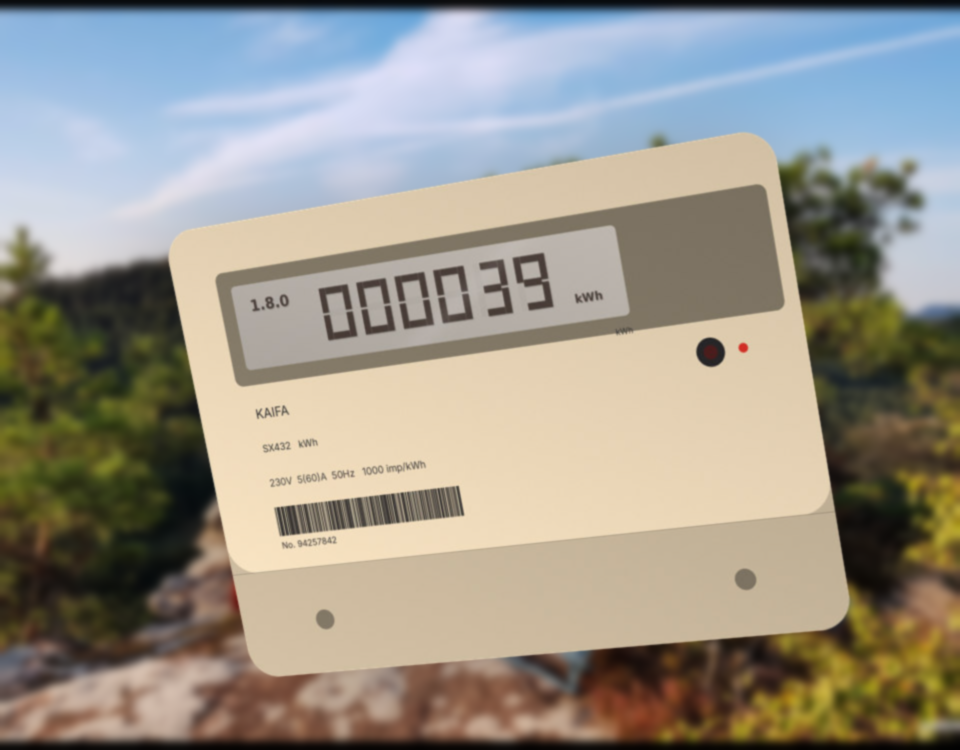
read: 39 kWh
